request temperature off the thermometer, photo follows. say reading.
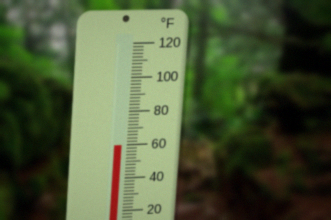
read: 60 °F
